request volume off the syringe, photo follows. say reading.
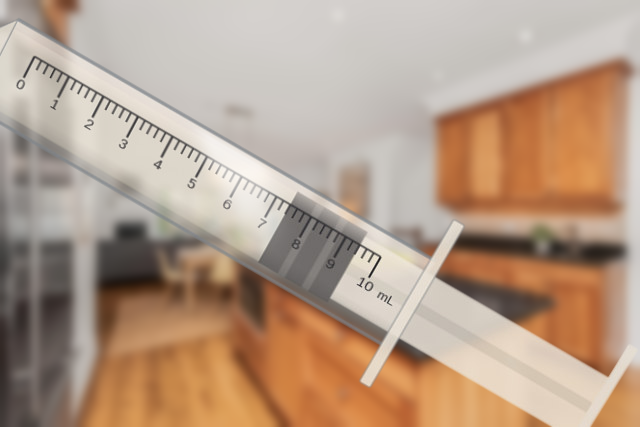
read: 7.4 mL
